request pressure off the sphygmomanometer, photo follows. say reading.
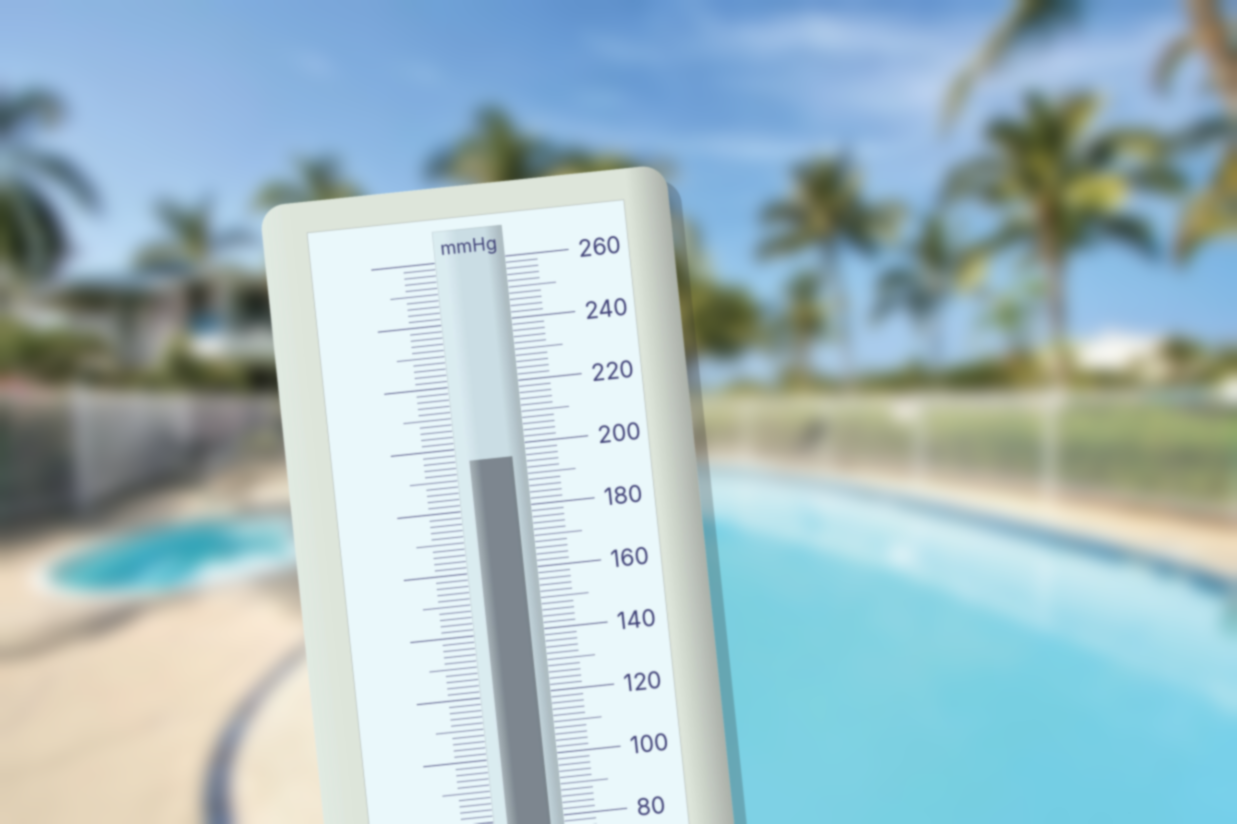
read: 196 mmHg
